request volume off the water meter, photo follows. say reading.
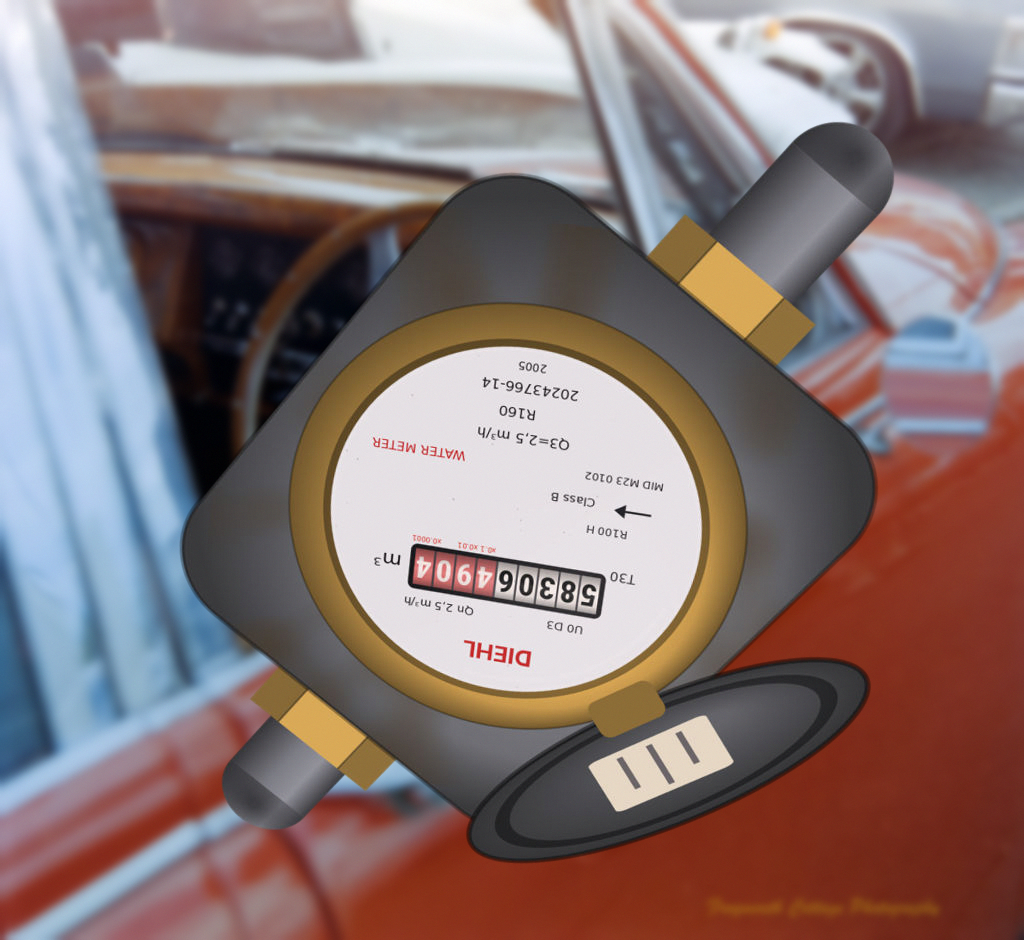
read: 58306.4904 m³
